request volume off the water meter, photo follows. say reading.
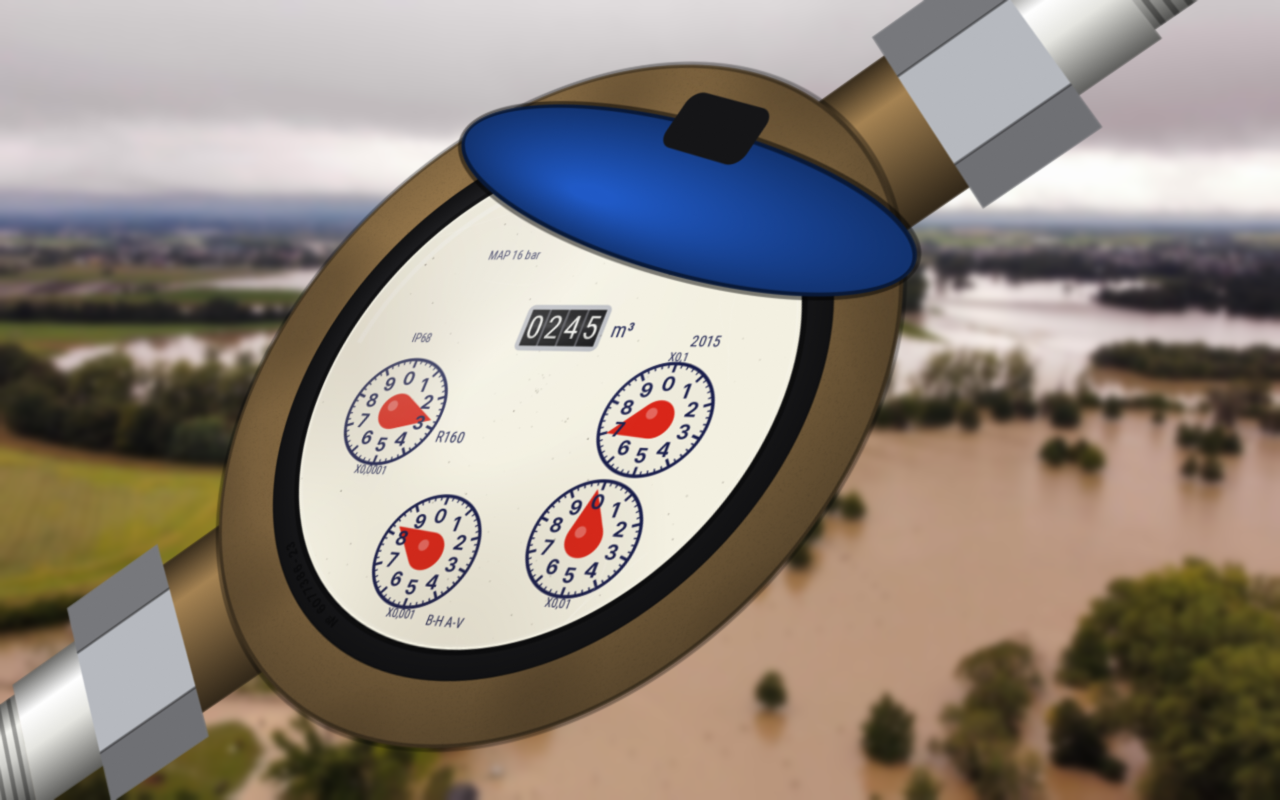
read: 245.6982 m³
